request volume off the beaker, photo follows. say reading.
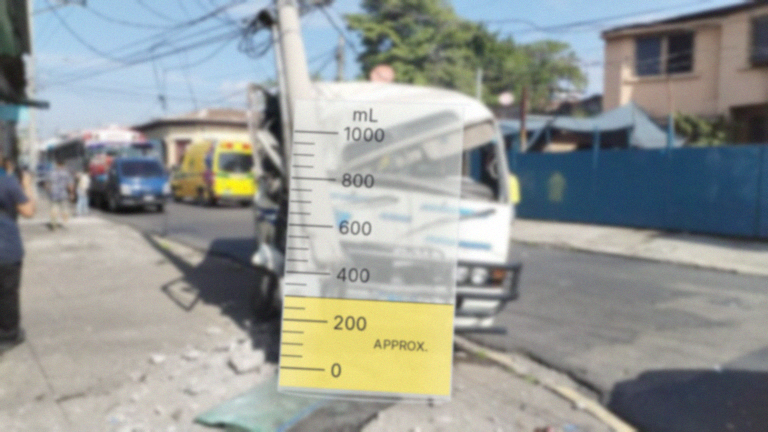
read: 300 mL
